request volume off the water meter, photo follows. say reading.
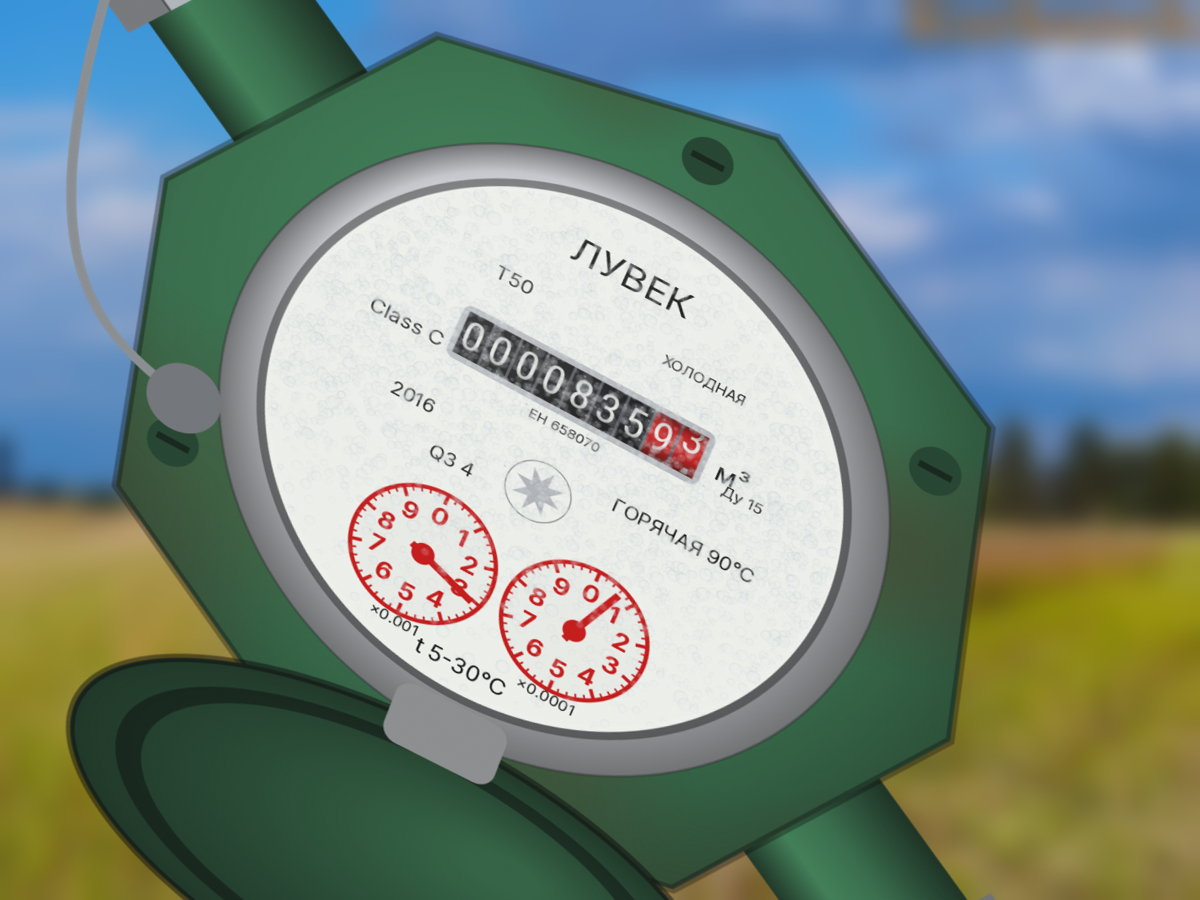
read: 835.9330 m³
